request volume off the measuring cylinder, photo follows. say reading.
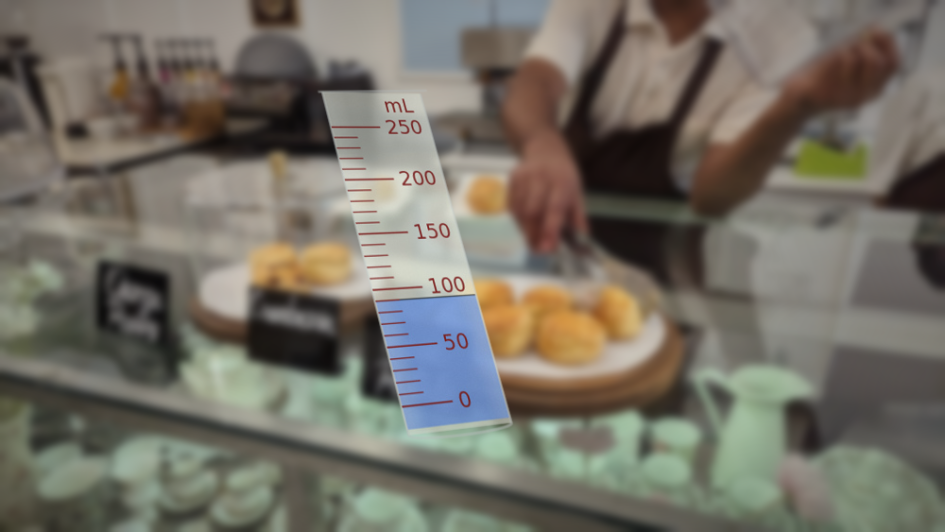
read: 90 mL
